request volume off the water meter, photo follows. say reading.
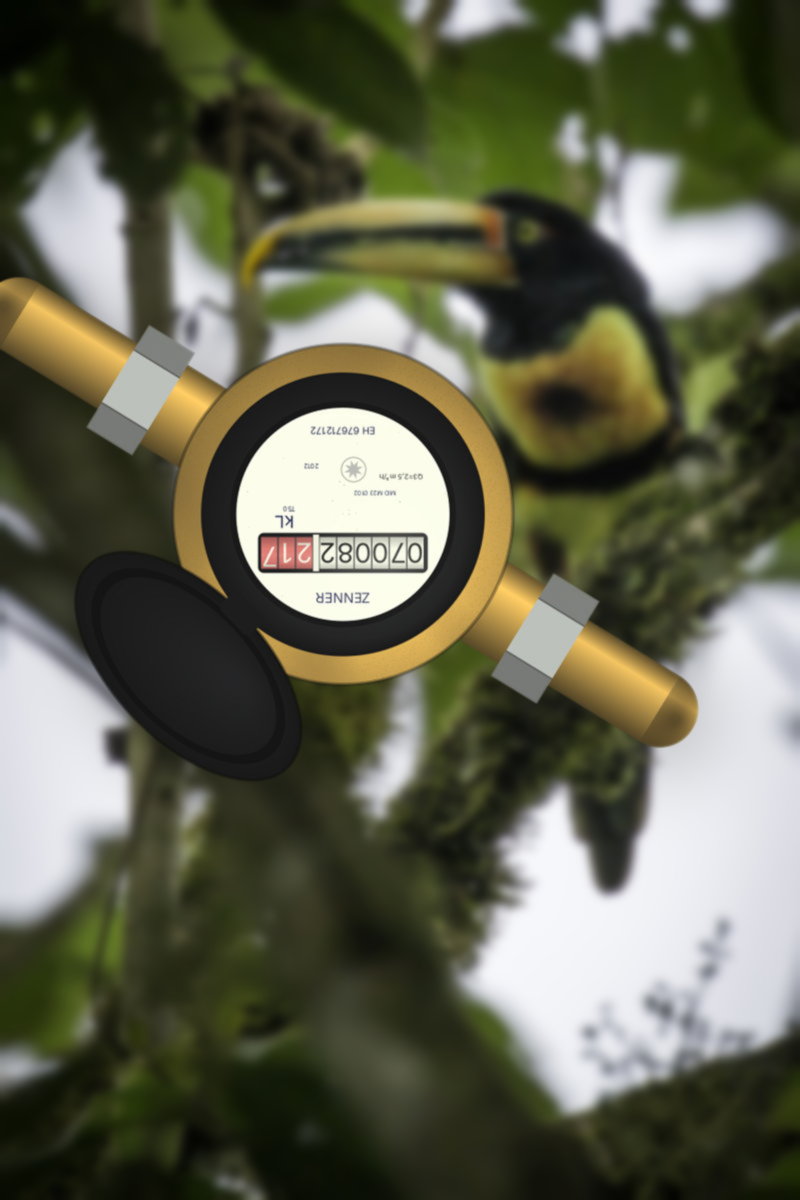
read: 70082.217 kL
